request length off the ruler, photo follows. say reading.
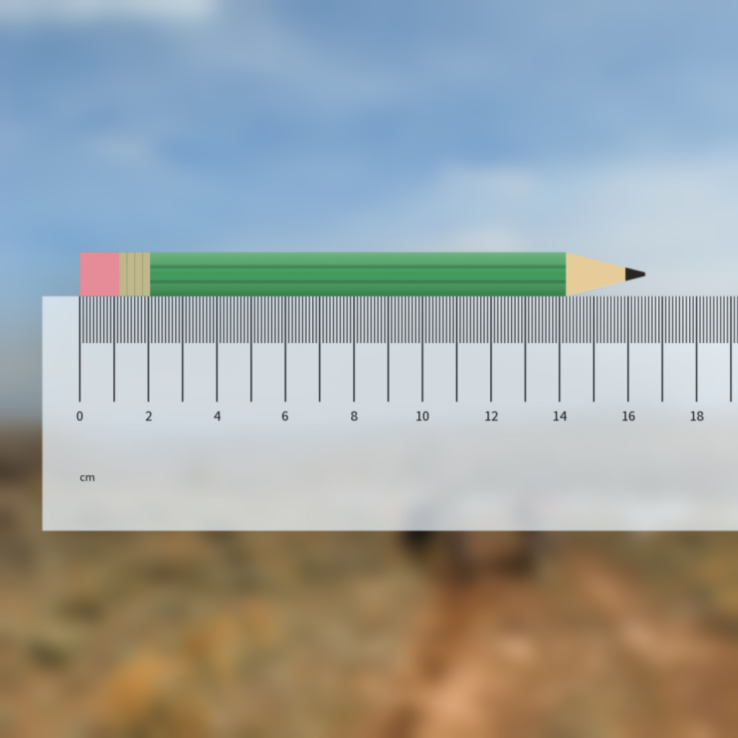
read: 16.5 cm
